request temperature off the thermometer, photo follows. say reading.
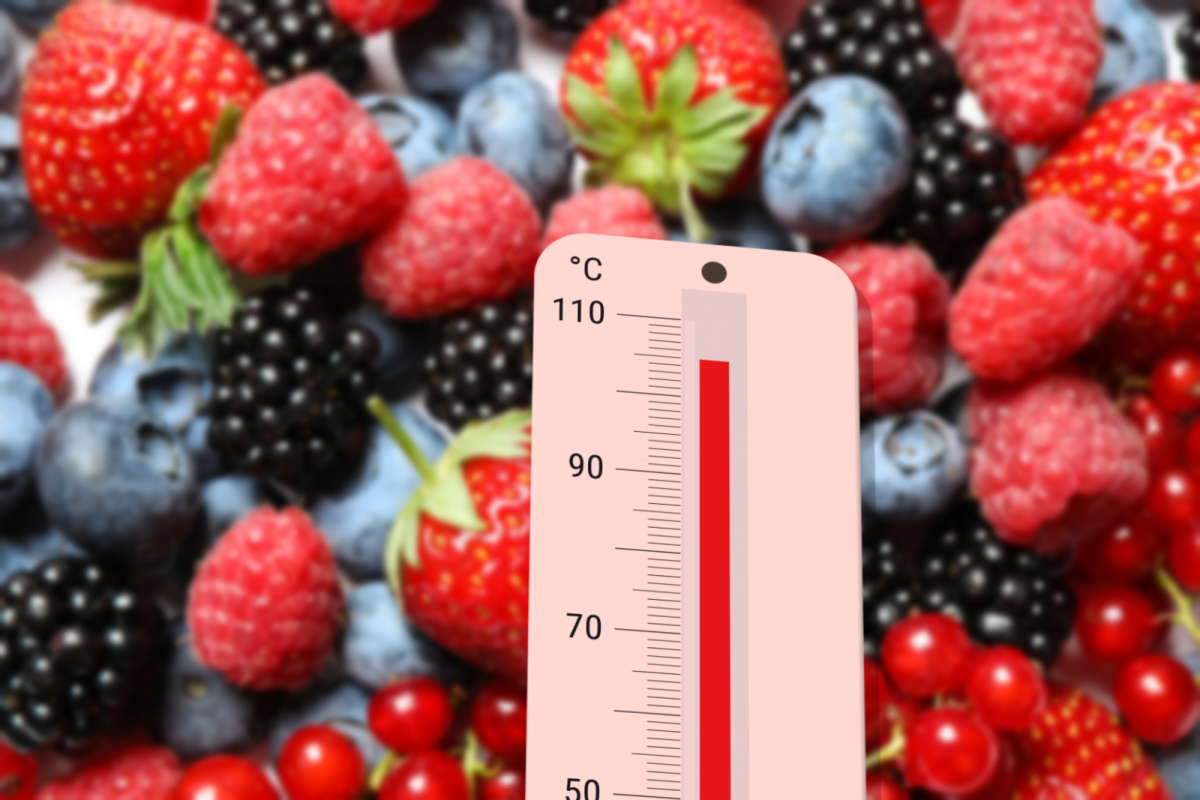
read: 105 °C
